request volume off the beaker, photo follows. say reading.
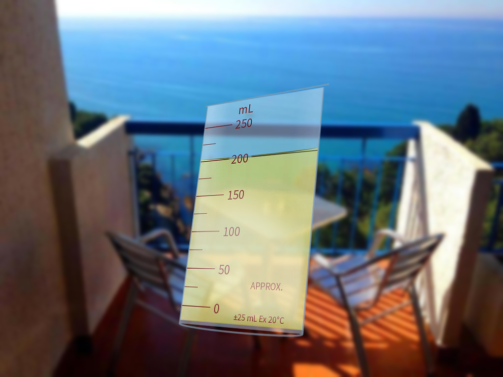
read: 200 mL
